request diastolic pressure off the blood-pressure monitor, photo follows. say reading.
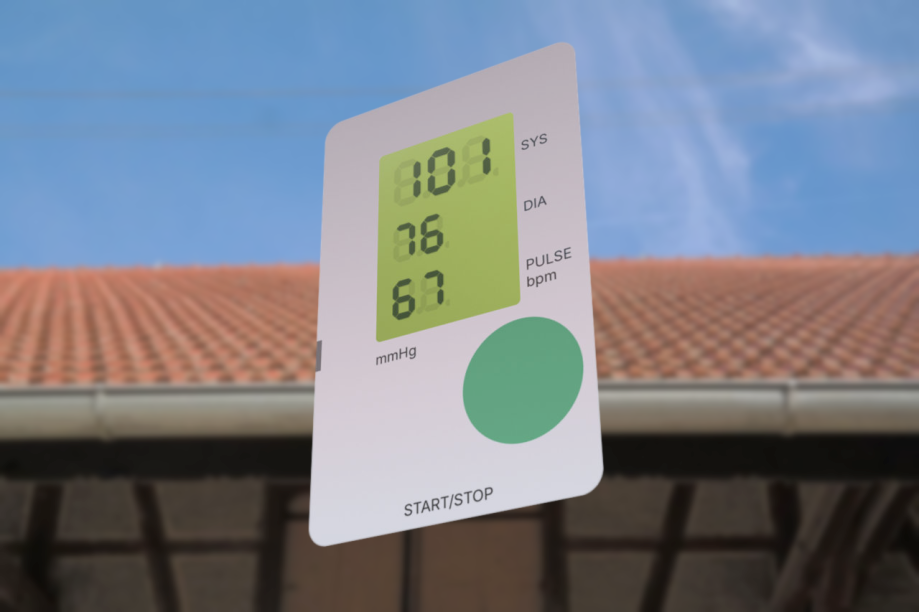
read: 76 mmHg
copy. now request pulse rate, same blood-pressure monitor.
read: 67 bpm
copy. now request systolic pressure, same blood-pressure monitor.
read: 101 mmHg
